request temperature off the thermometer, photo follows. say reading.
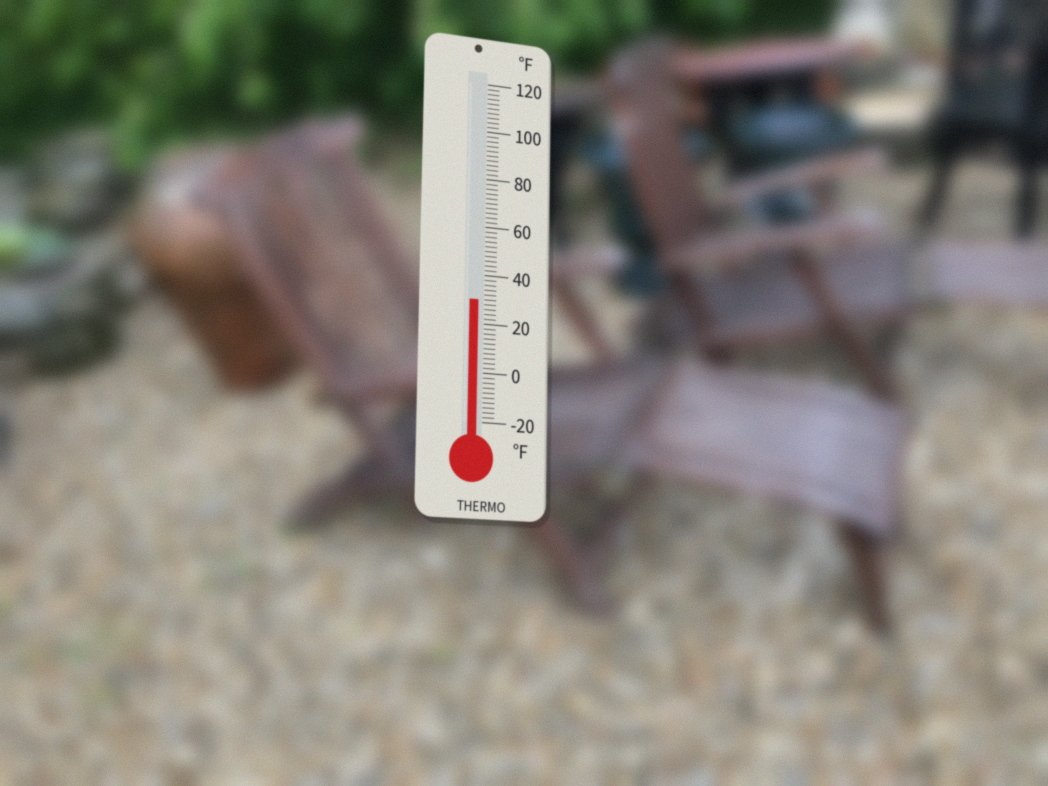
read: 30 °F
